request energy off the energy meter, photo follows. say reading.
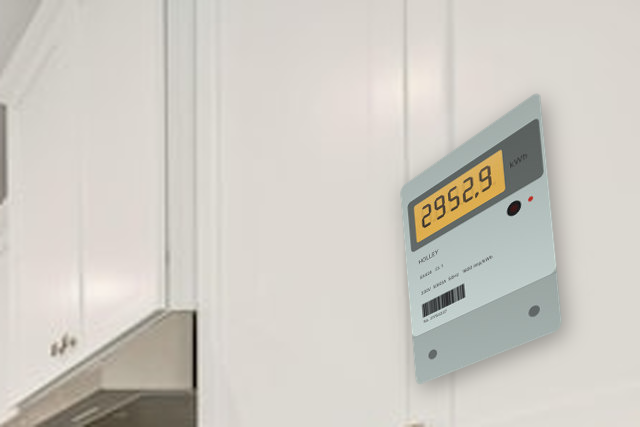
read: 2952.9 kWh
